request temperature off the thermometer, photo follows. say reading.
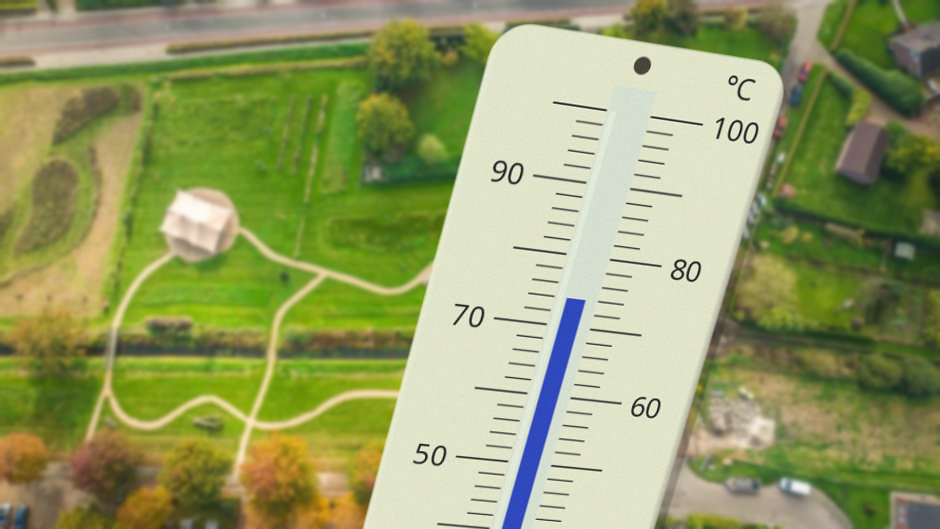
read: 74 °C
